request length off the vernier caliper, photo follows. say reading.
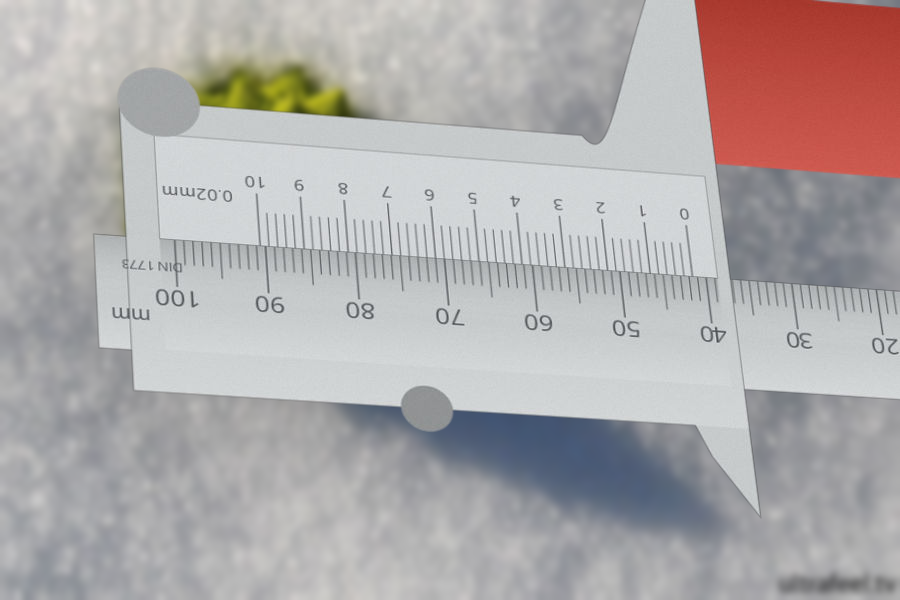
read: 41.6 mm
